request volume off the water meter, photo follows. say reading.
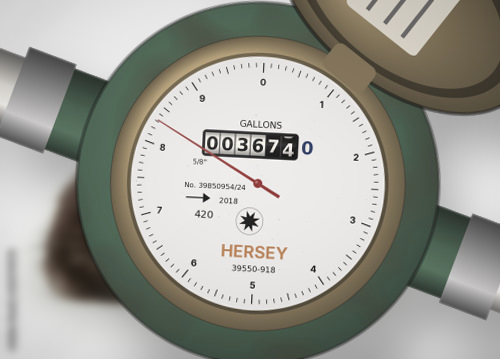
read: 36738.3 gal
